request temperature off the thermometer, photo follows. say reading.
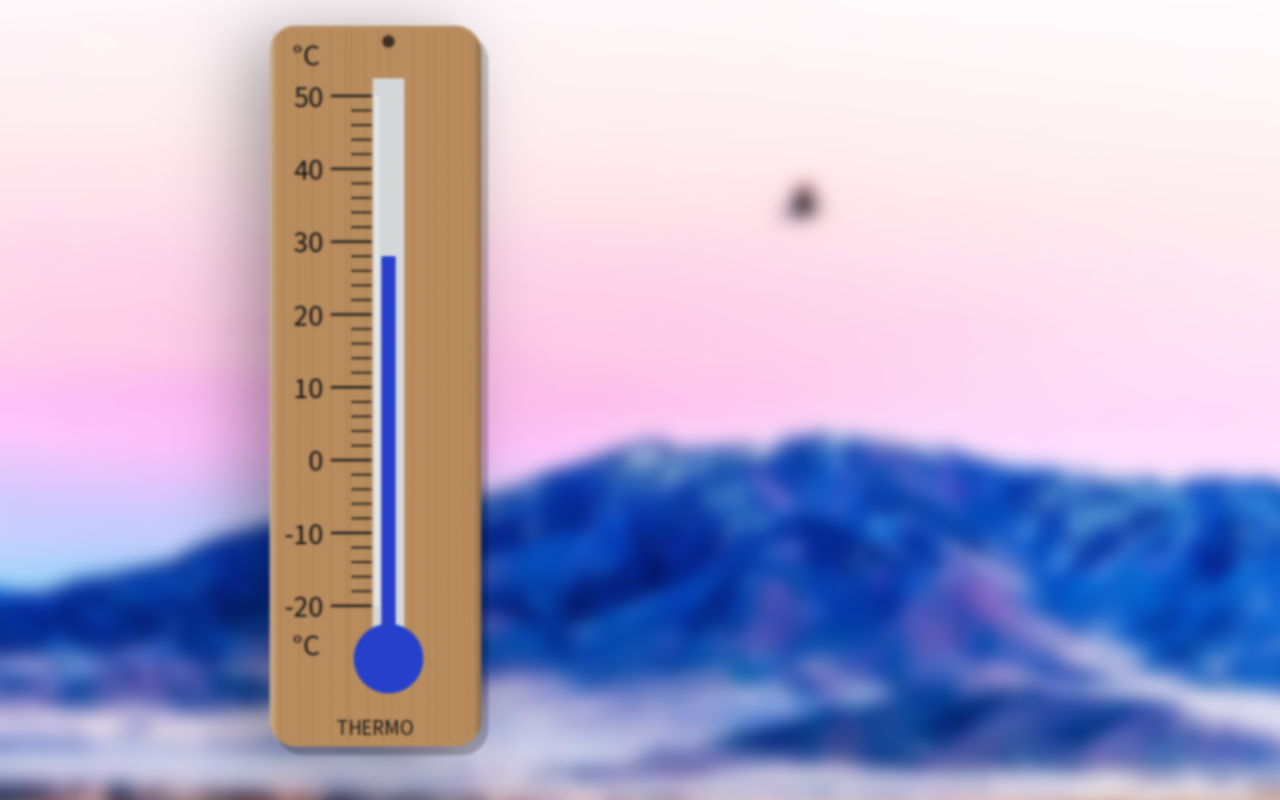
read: 28 °C
